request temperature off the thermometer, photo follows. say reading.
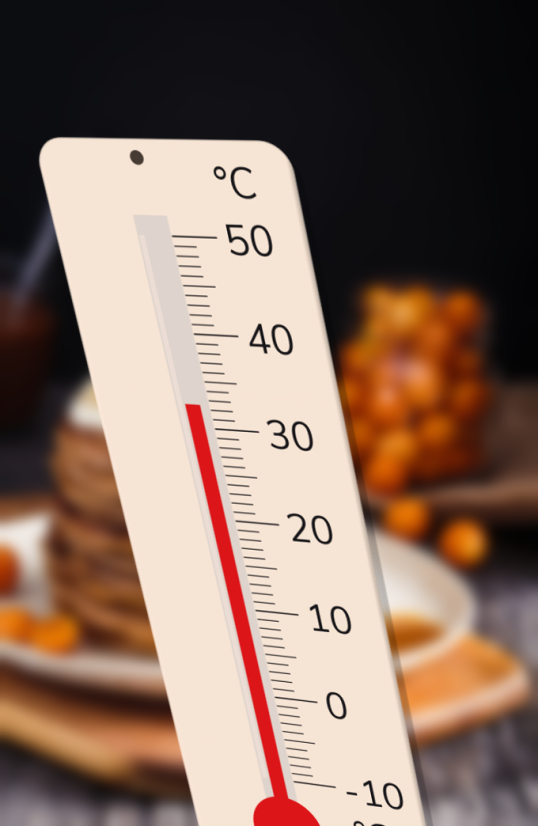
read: 32.5 °C
